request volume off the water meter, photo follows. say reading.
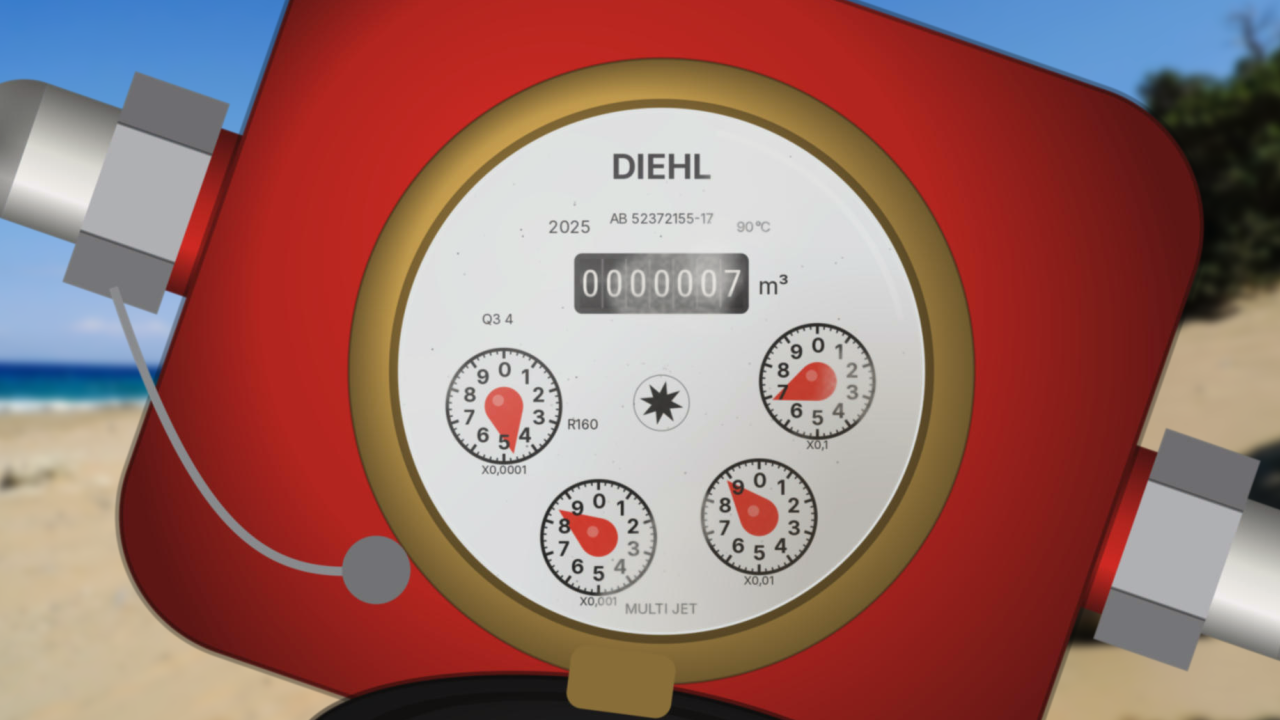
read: 7.6884 m³
